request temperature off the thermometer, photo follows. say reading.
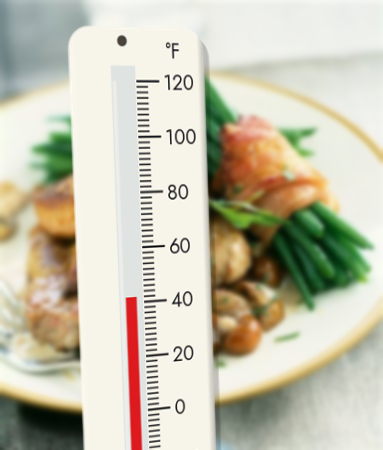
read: 42 °F
